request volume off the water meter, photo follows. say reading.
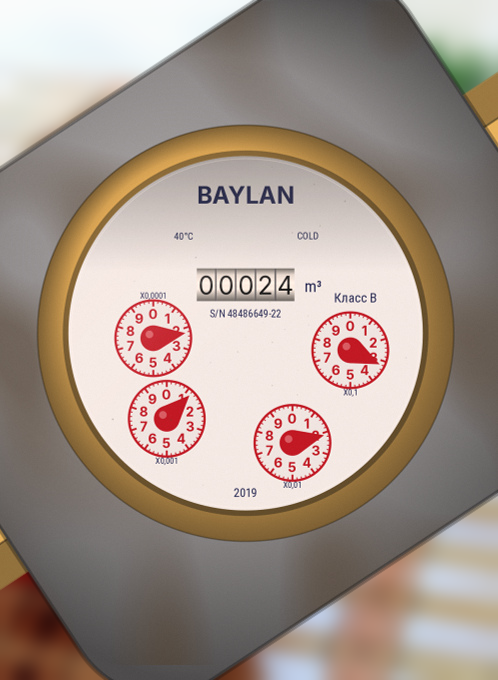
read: 24.3212 m³
